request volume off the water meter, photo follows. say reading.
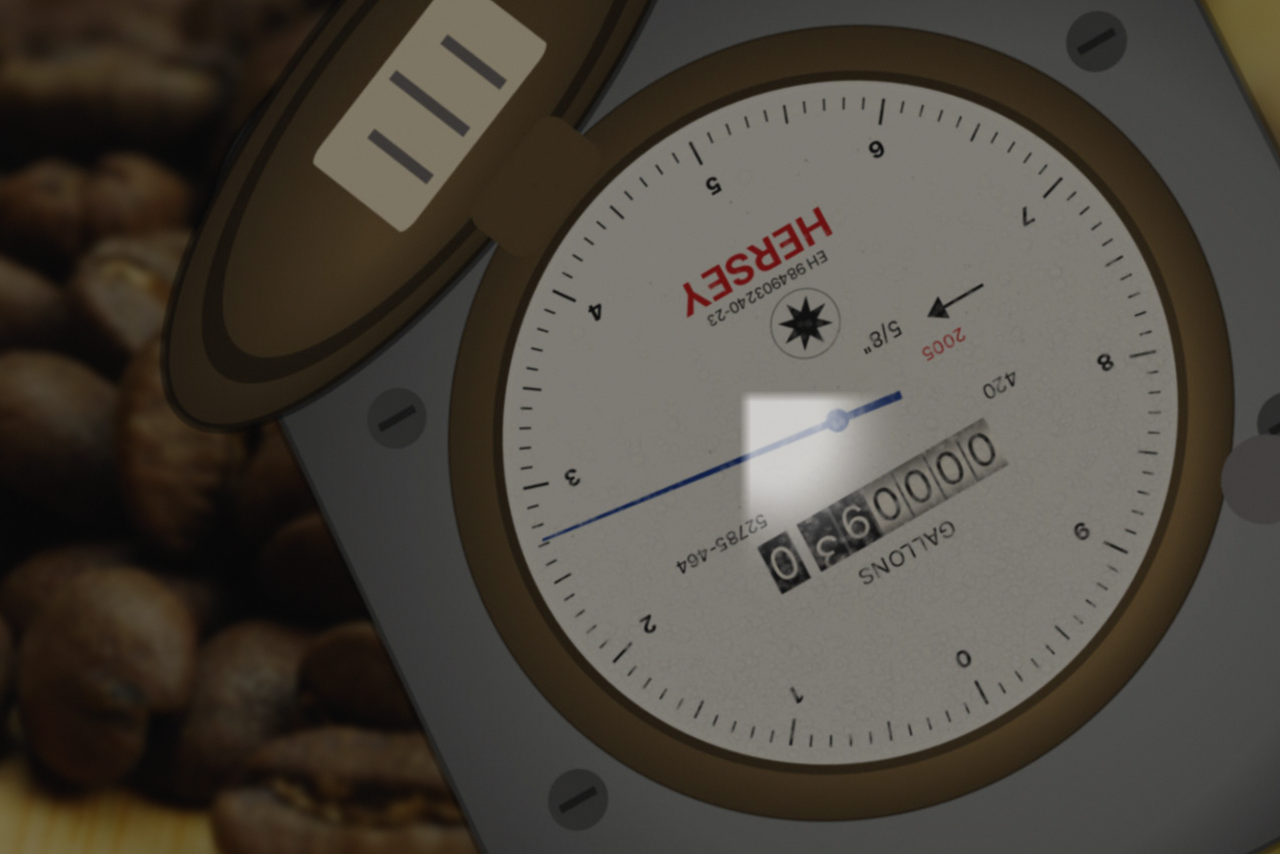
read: 932.7 gal
